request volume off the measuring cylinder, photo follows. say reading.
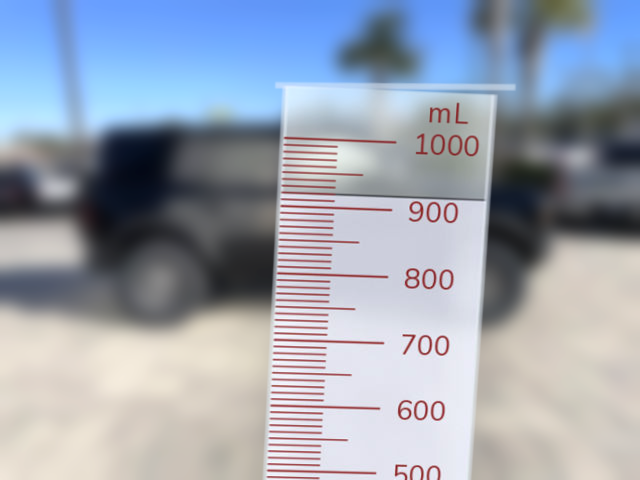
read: 920 mL
